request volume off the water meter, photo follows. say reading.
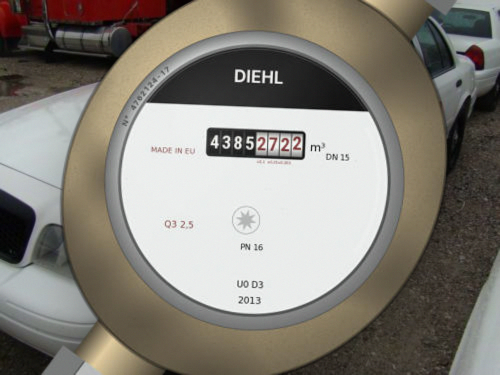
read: 4385.2722 m³
